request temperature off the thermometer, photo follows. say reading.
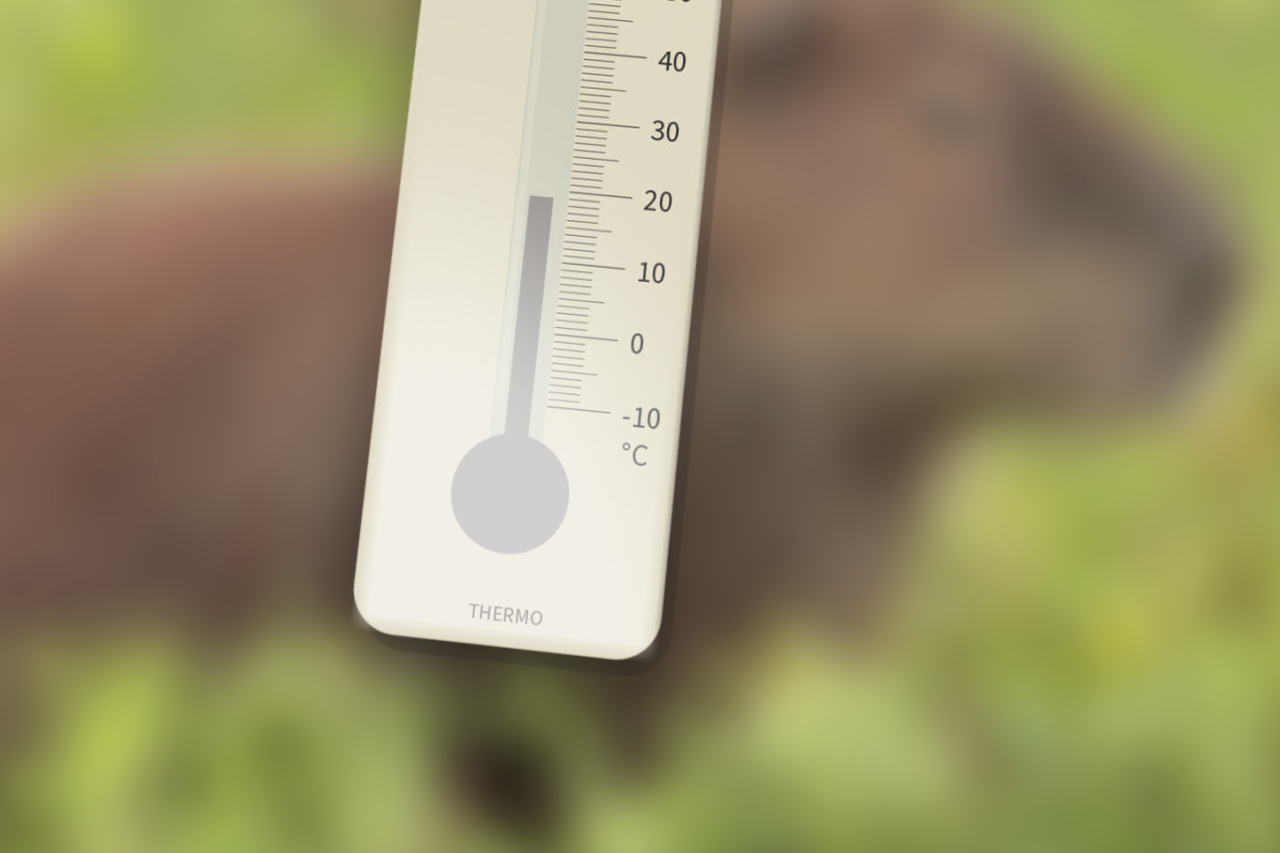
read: 19 °C
